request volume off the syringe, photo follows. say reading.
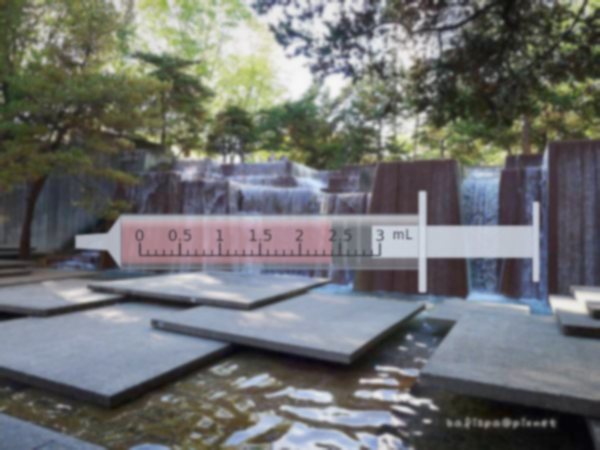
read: 2.4 mL
